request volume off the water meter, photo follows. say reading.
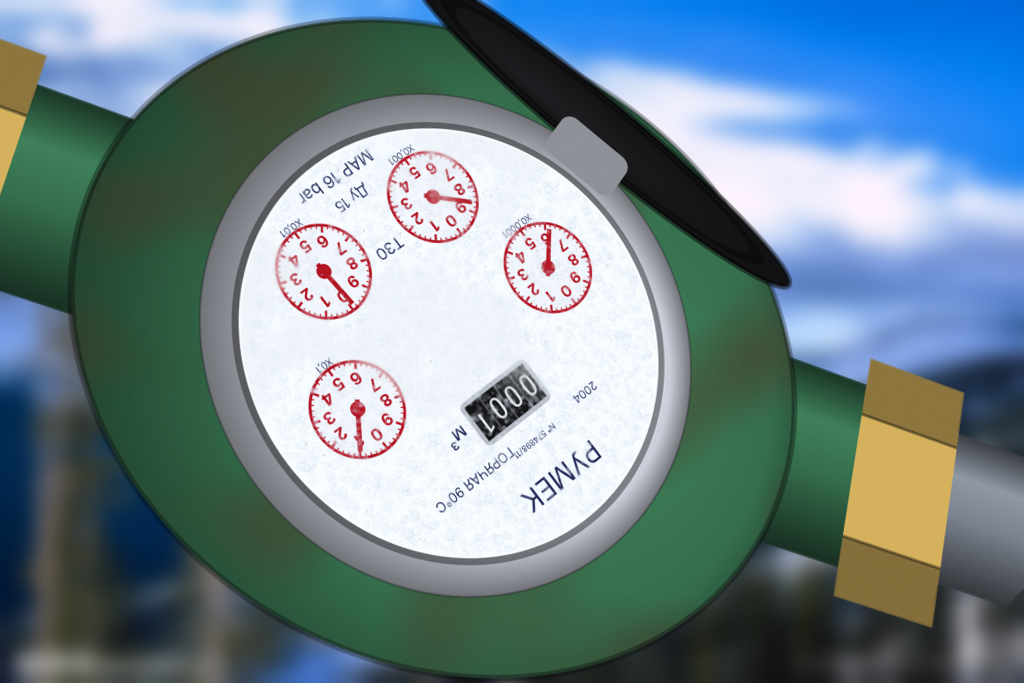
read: 1.0986 m³
